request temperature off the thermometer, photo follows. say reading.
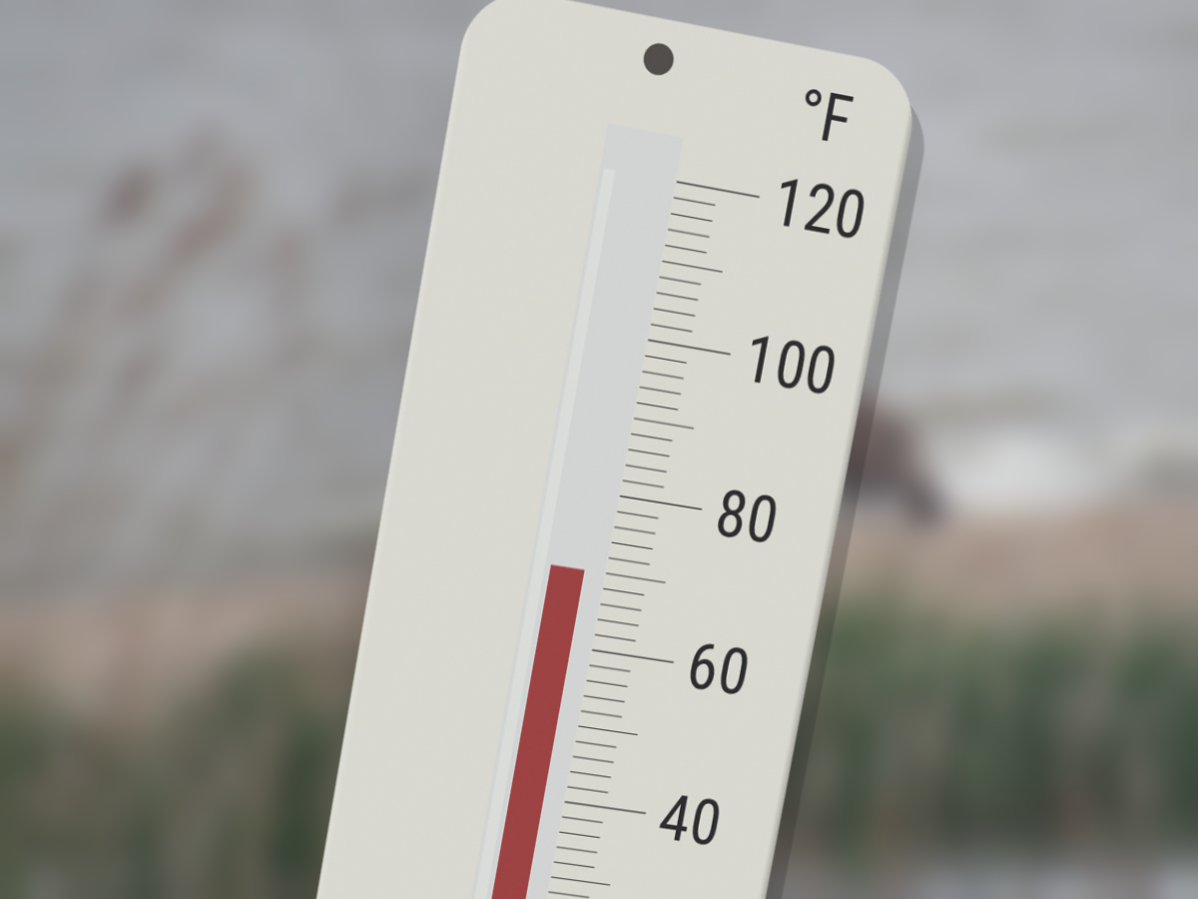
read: 70 °F
